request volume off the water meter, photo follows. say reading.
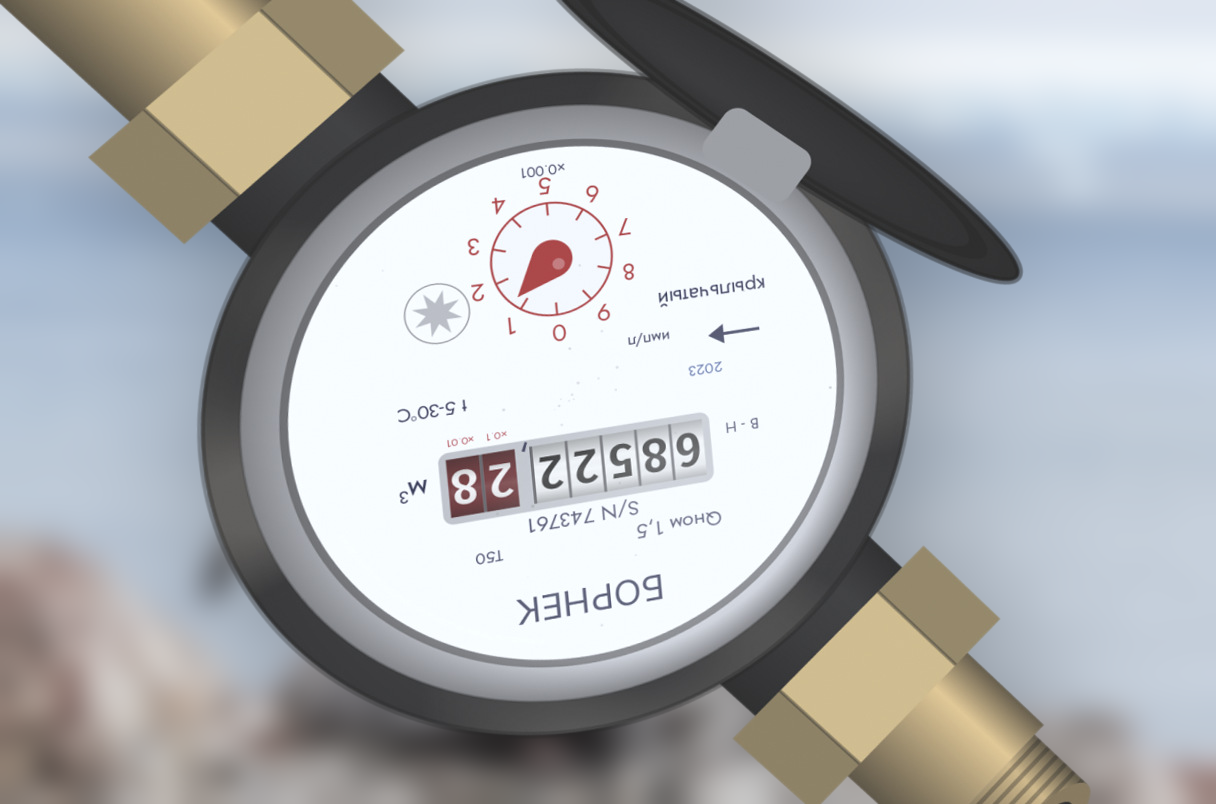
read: 68522.281 m³
